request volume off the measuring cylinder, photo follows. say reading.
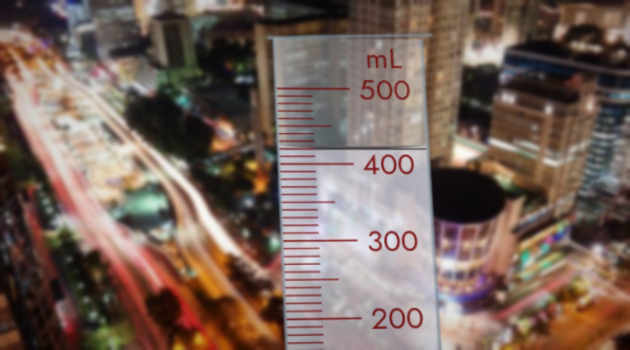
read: 420 mL
